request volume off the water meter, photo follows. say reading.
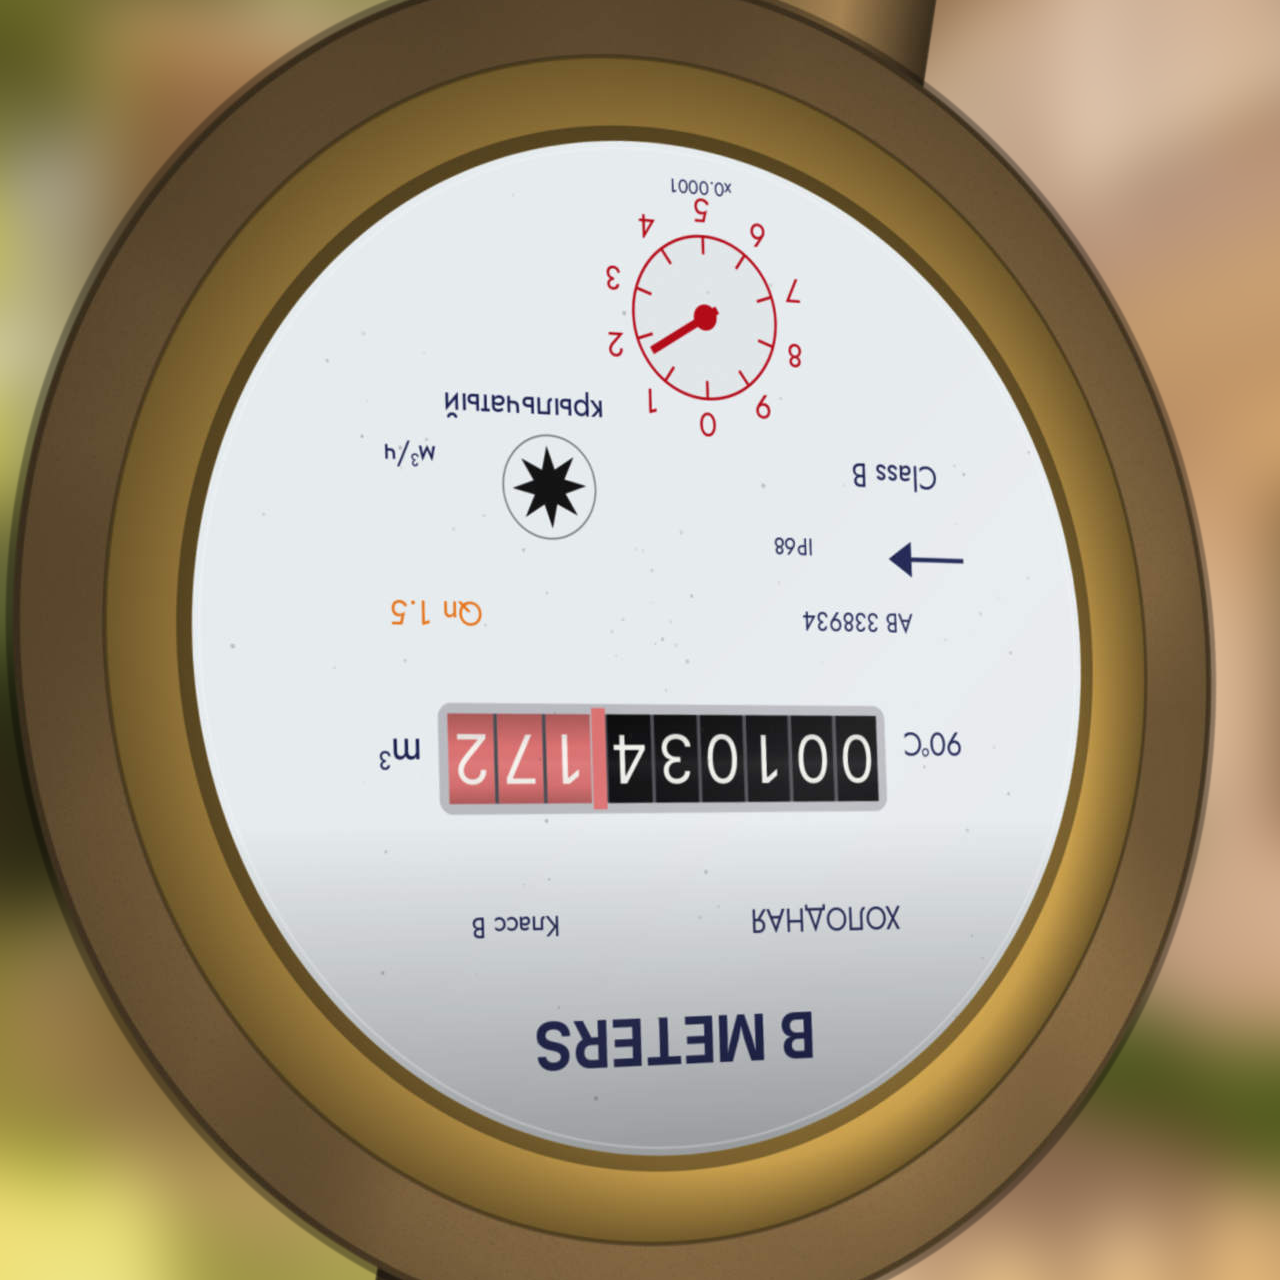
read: 1034.1721 m³
